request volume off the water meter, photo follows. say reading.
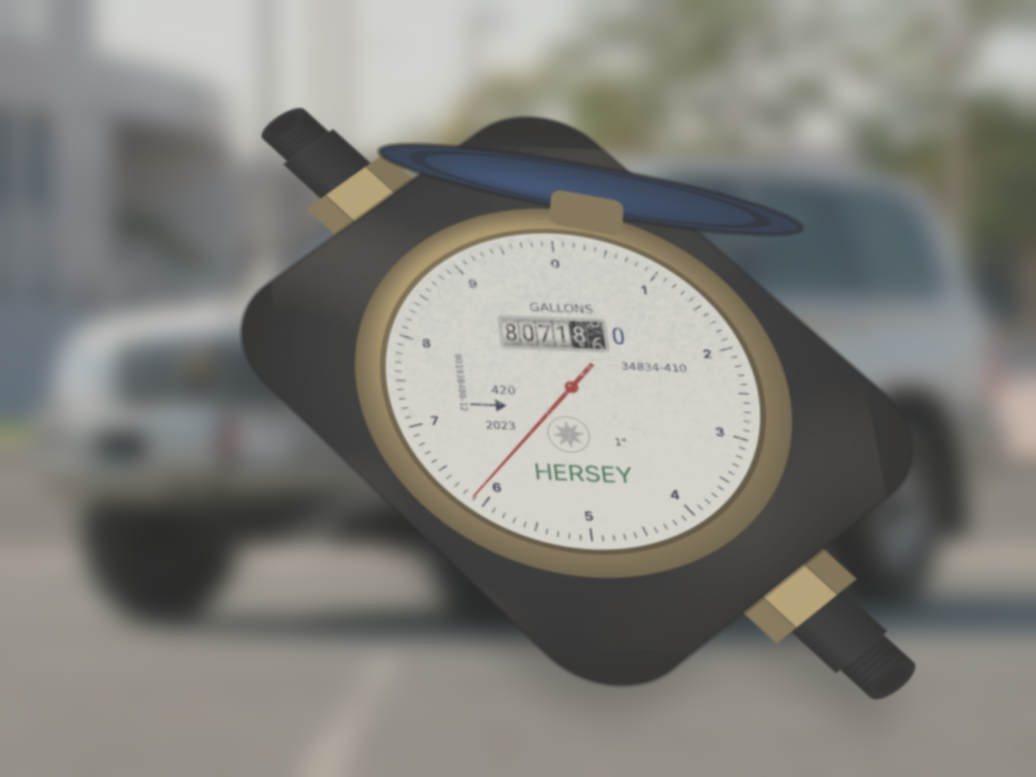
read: 8071856.1 gal
